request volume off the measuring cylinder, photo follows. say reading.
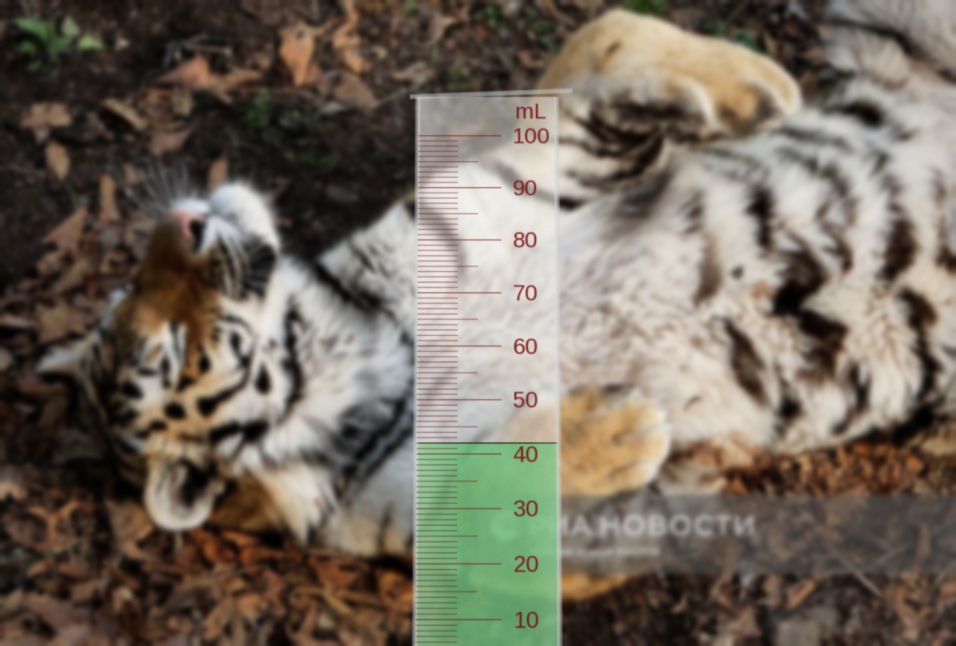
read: 42 mL
